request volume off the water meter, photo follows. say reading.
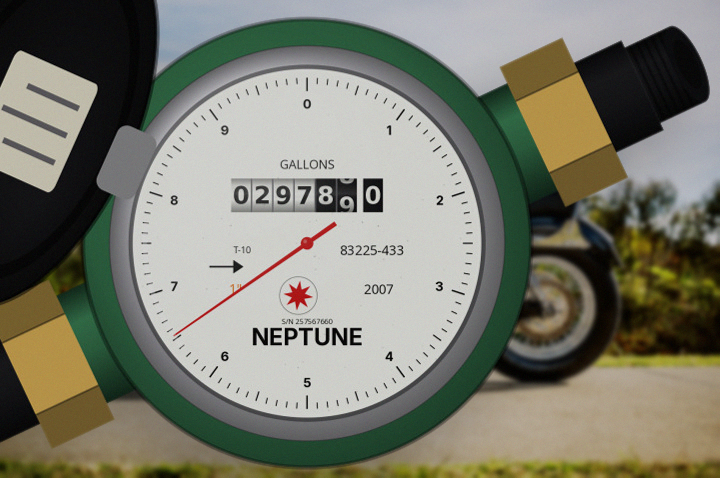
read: 297886.5 gal
